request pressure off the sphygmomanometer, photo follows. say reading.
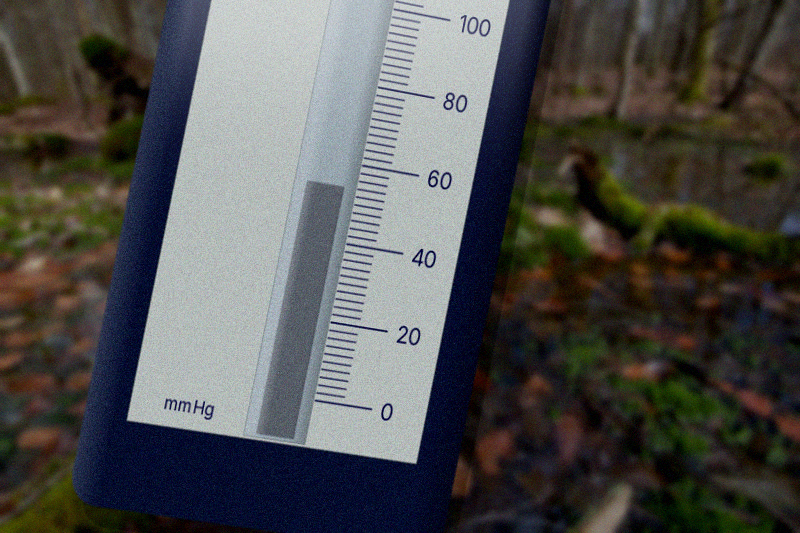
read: 54 mmHg
